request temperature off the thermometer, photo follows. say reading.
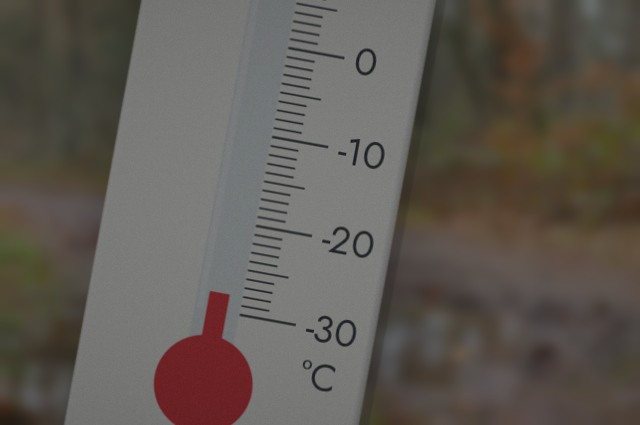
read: -28 °C
